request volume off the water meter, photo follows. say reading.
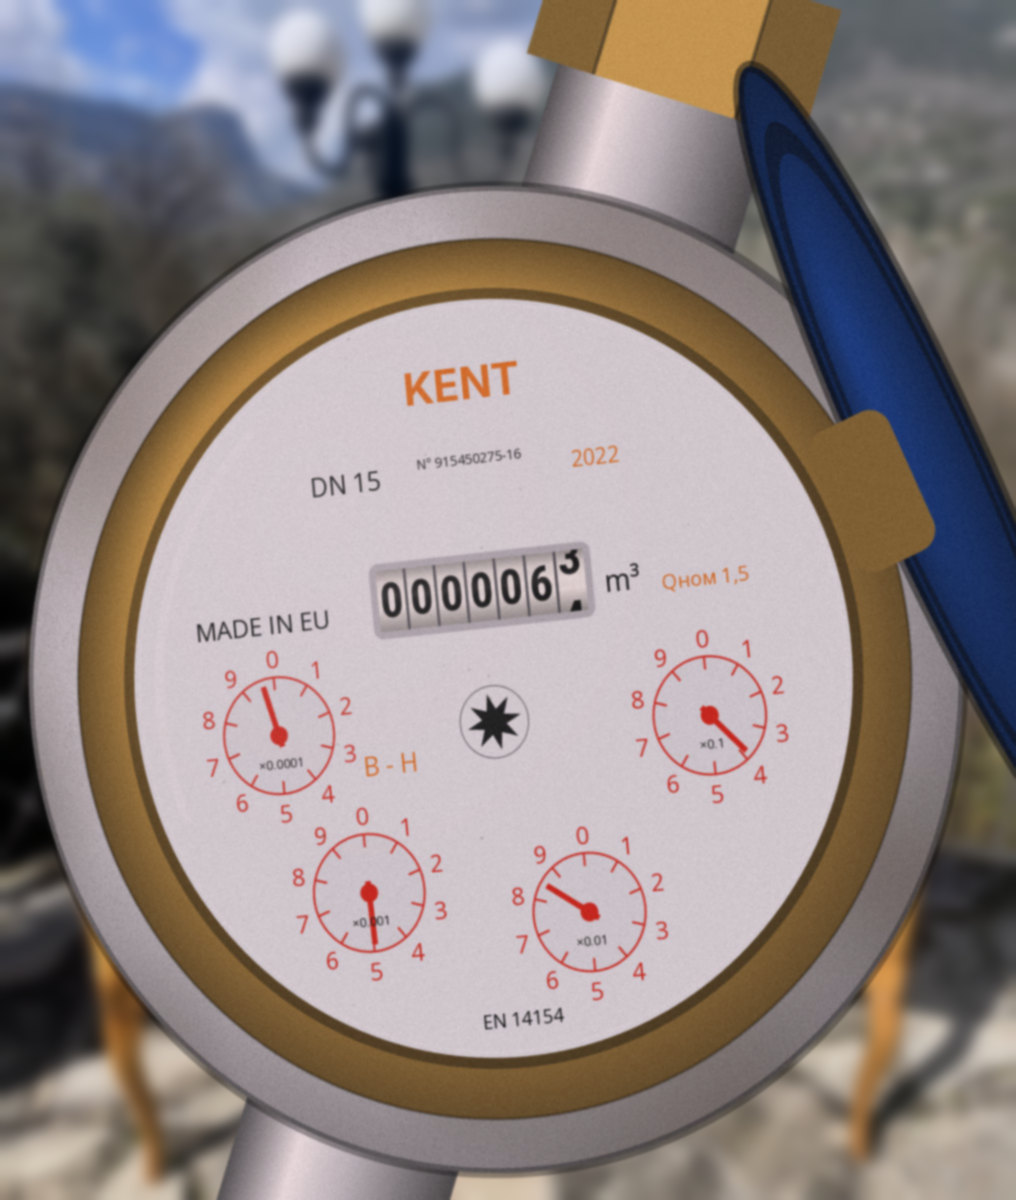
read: 63.3849 m³
